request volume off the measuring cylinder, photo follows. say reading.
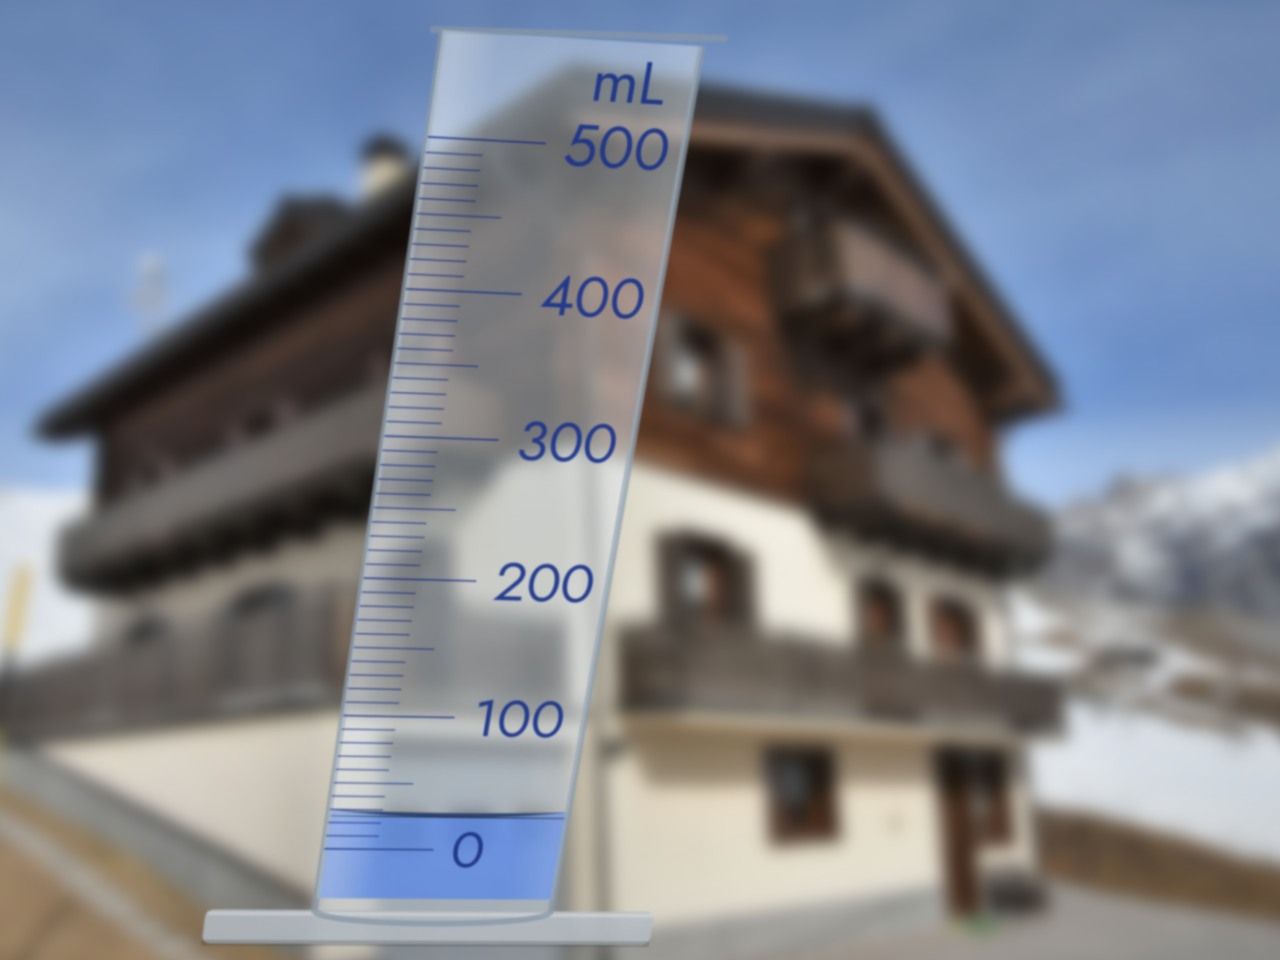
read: 25 mL
